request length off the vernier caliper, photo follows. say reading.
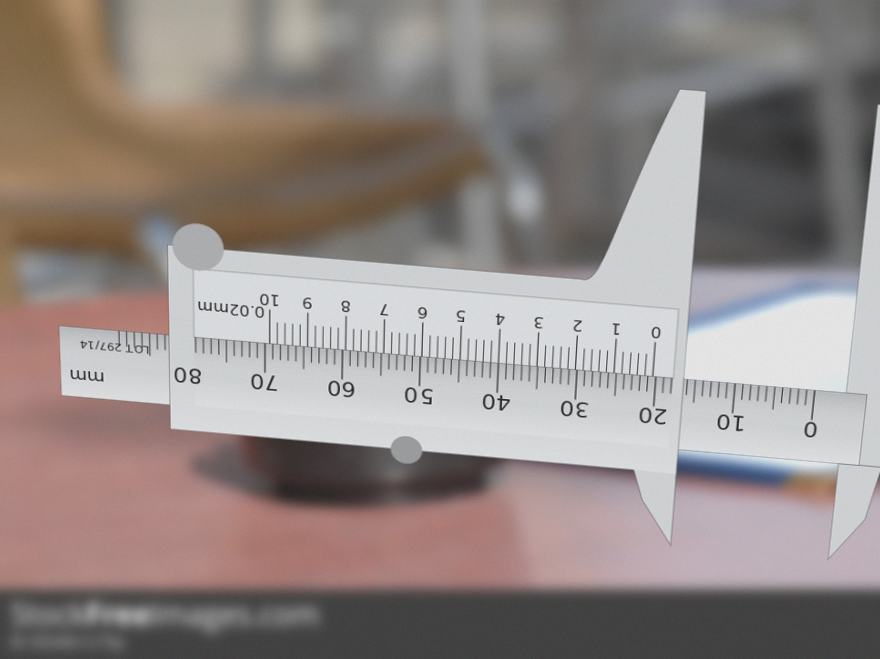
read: 20.4 mm
